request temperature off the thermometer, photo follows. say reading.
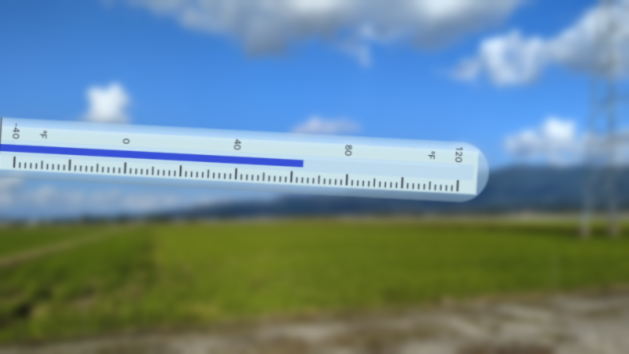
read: 64 °F
